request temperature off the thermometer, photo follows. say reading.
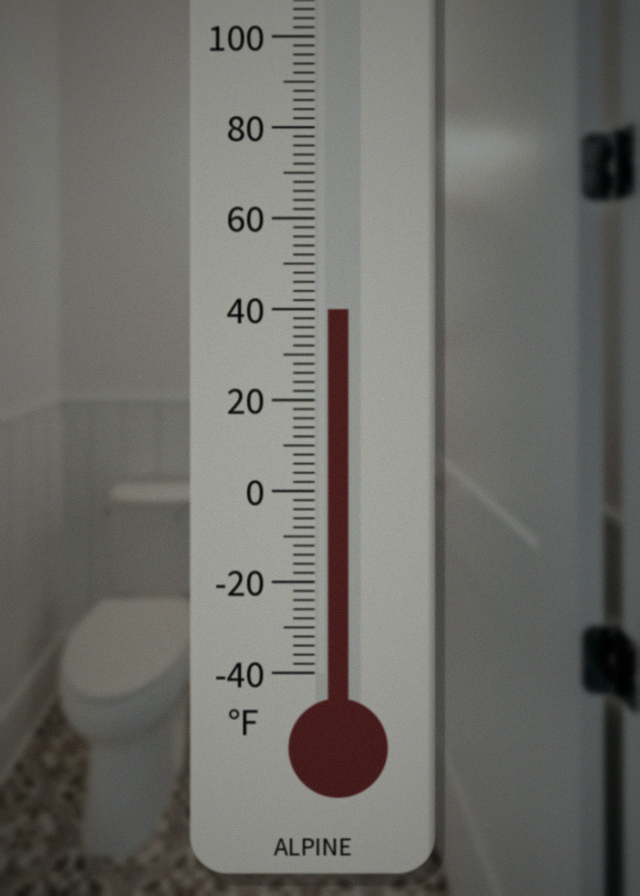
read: 40 °F
